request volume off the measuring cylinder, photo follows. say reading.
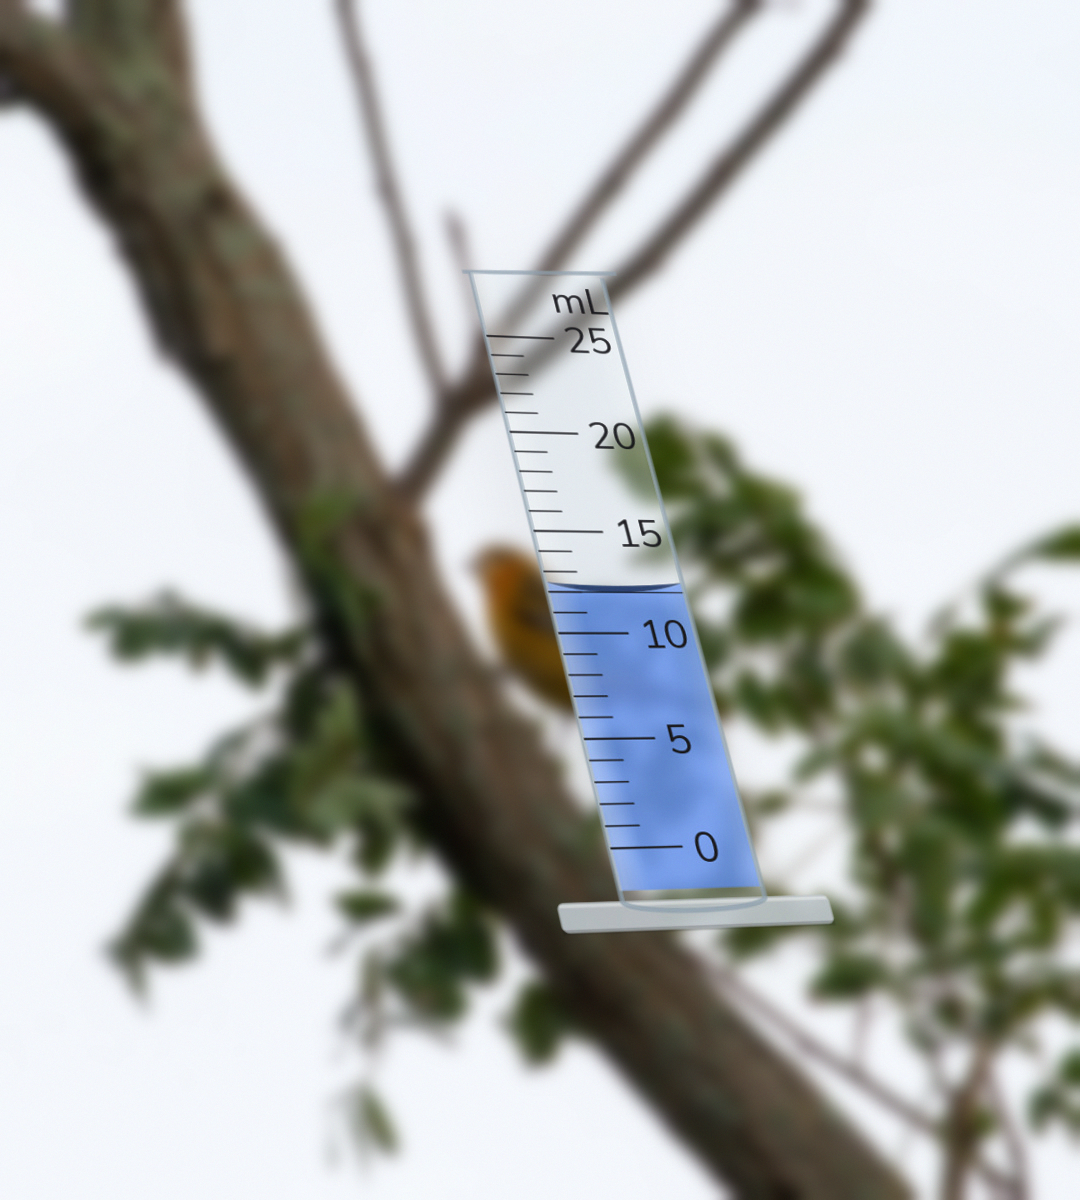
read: 12 mL
